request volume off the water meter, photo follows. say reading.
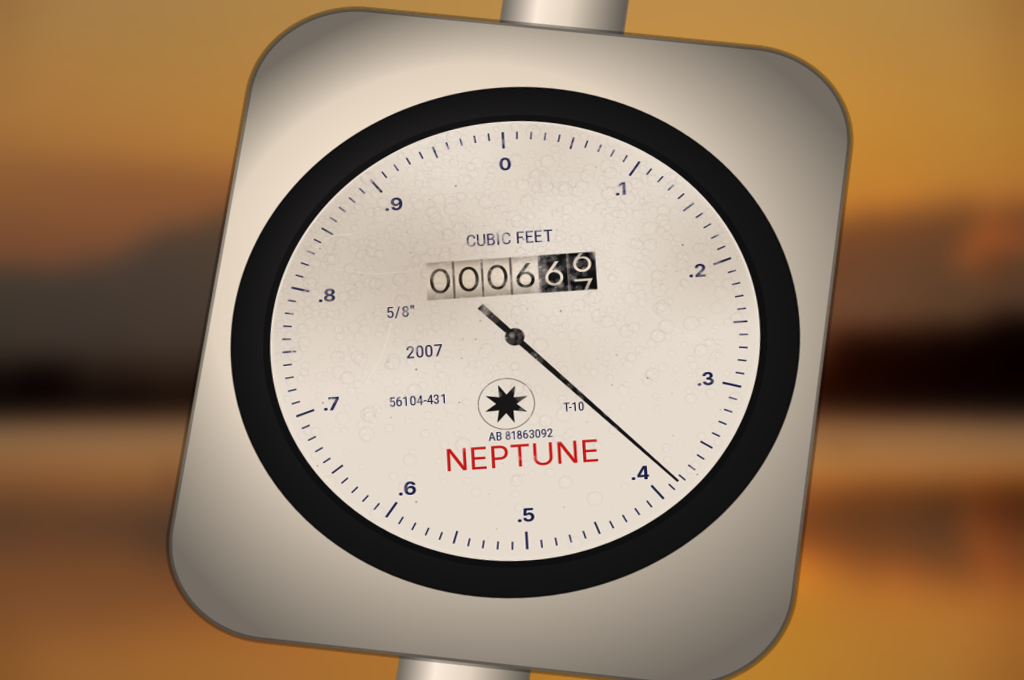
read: 666.38 ft³
